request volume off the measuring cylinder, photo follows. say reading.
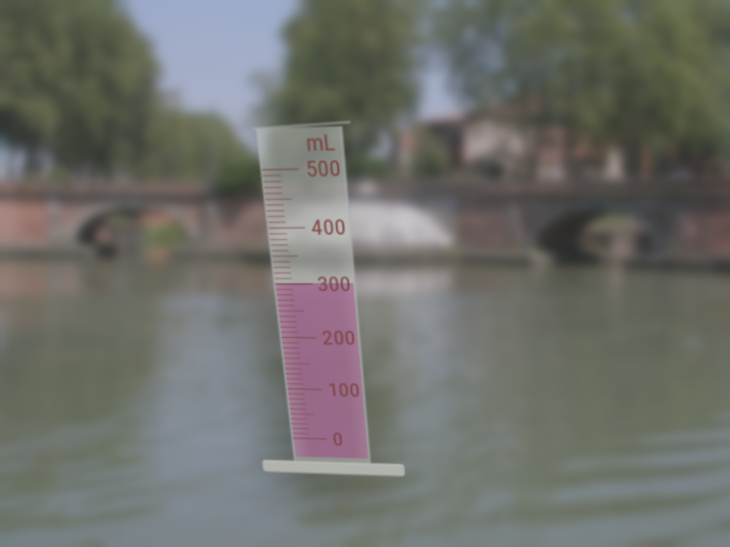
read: 300 mL
